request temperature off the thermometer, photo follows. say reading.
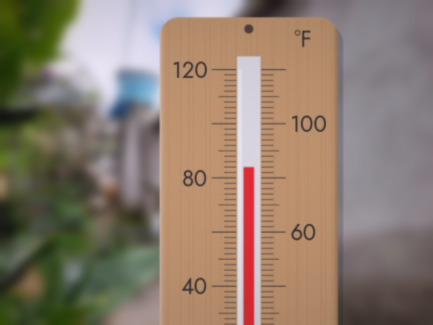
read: 84 °F
